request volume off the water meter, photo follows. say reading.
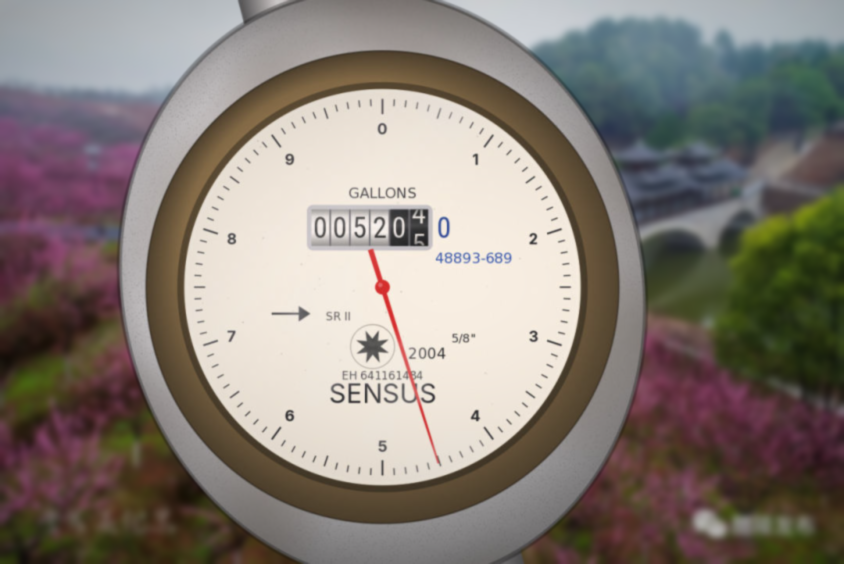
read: 52044.5 gal
